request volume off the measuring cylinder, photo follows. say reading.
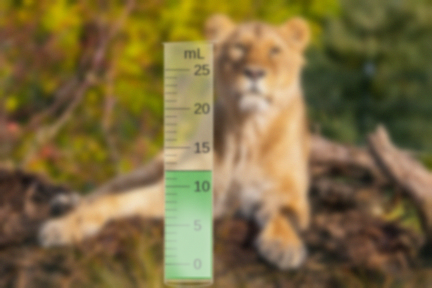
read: 12 mL
